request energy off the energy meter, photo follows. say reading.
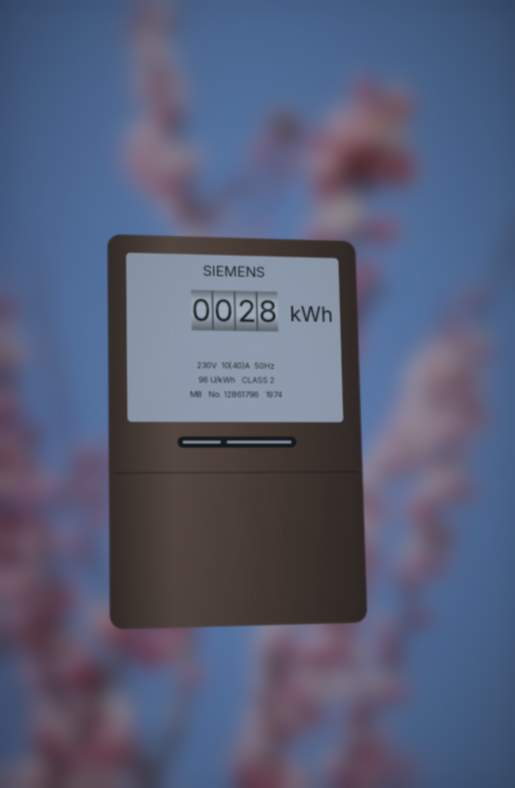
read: 28 kWh
